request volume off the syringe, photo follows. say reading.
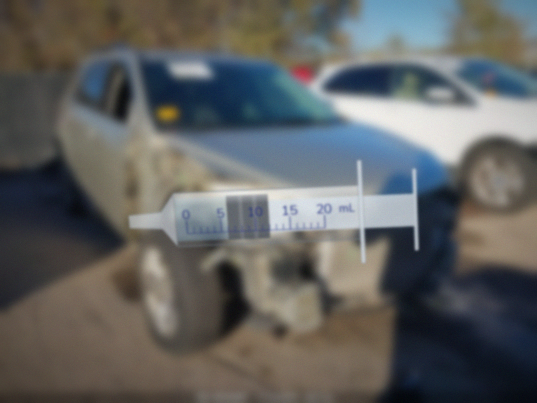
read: 6 mL
